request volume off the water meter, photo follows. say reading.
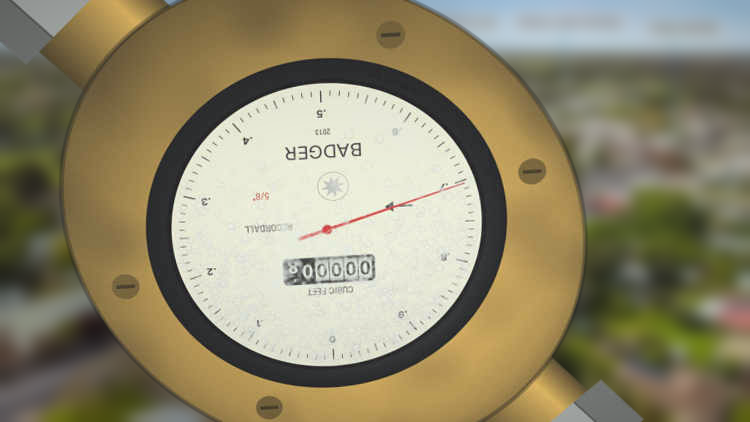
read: 7.70 ft³
